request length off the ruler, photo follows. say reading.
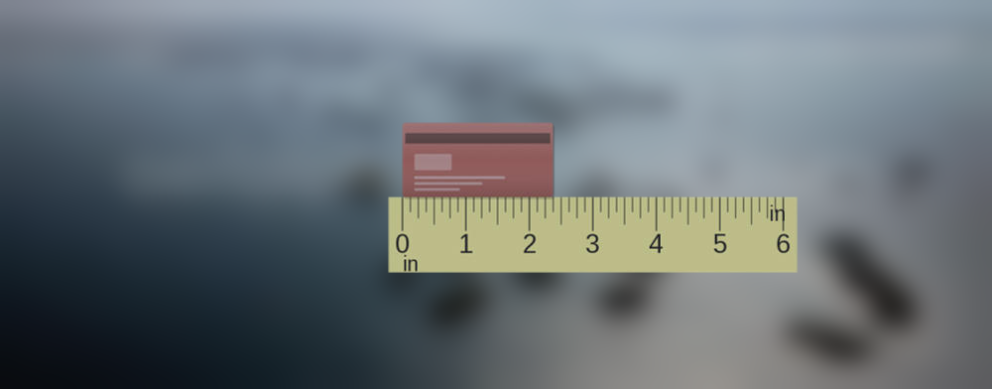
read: 2.375 in
